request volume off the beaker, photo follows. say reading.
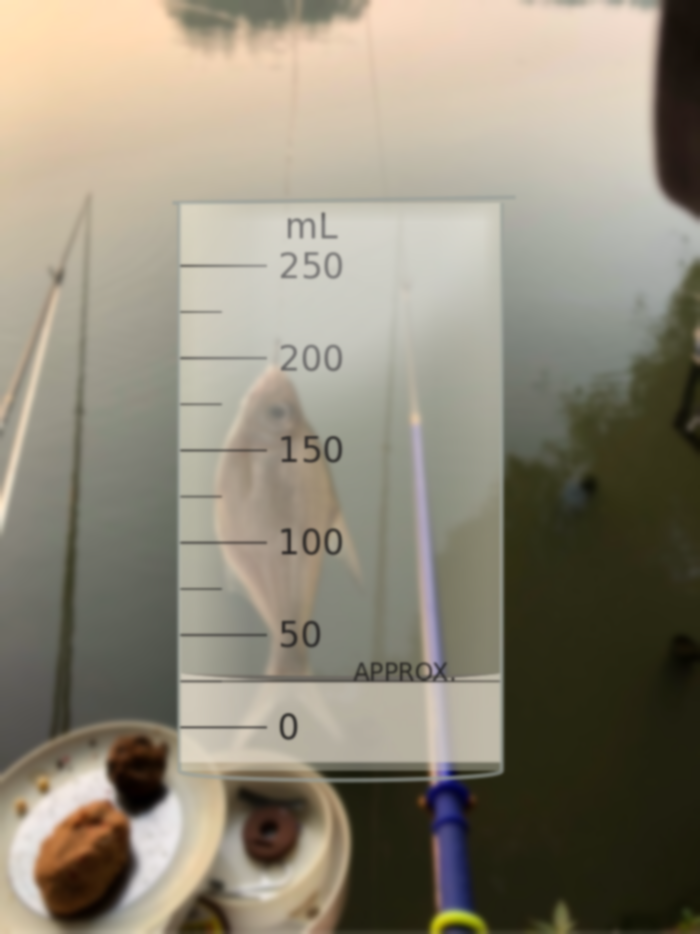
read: 25 mL
